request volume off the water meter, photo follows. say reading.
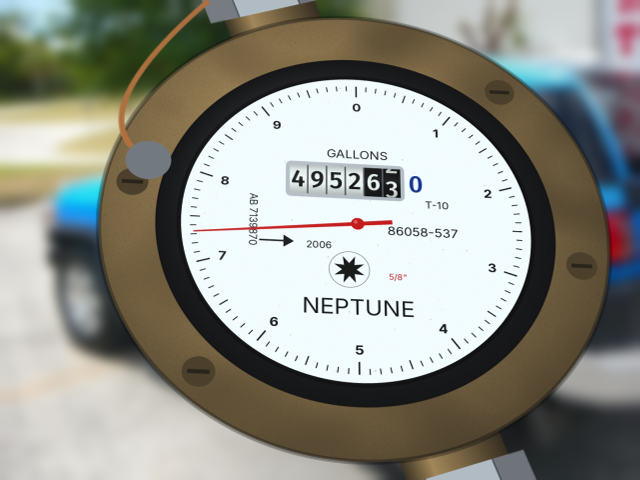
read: 4952627.3 gal
